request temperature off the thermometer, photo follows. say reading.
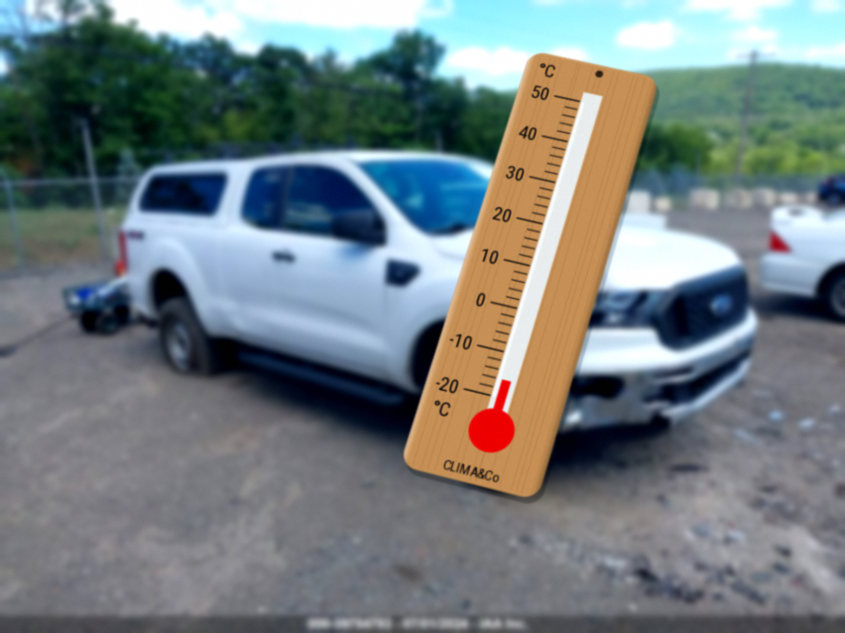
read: -16 °C
